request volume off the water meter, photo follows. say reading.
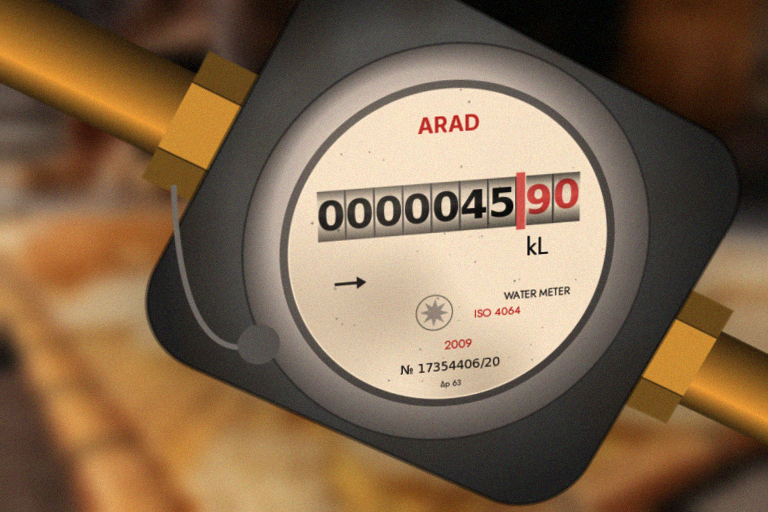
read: 45.90 kL
